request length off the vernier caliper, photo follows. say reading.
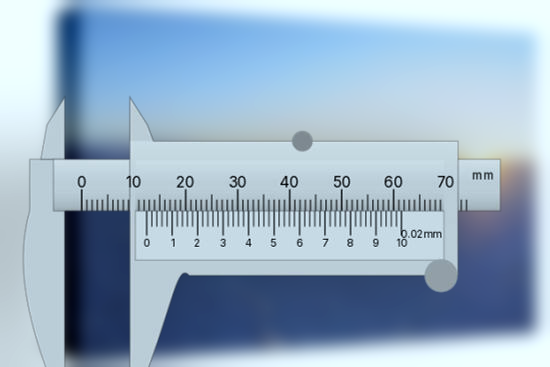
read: 12.5 mm
